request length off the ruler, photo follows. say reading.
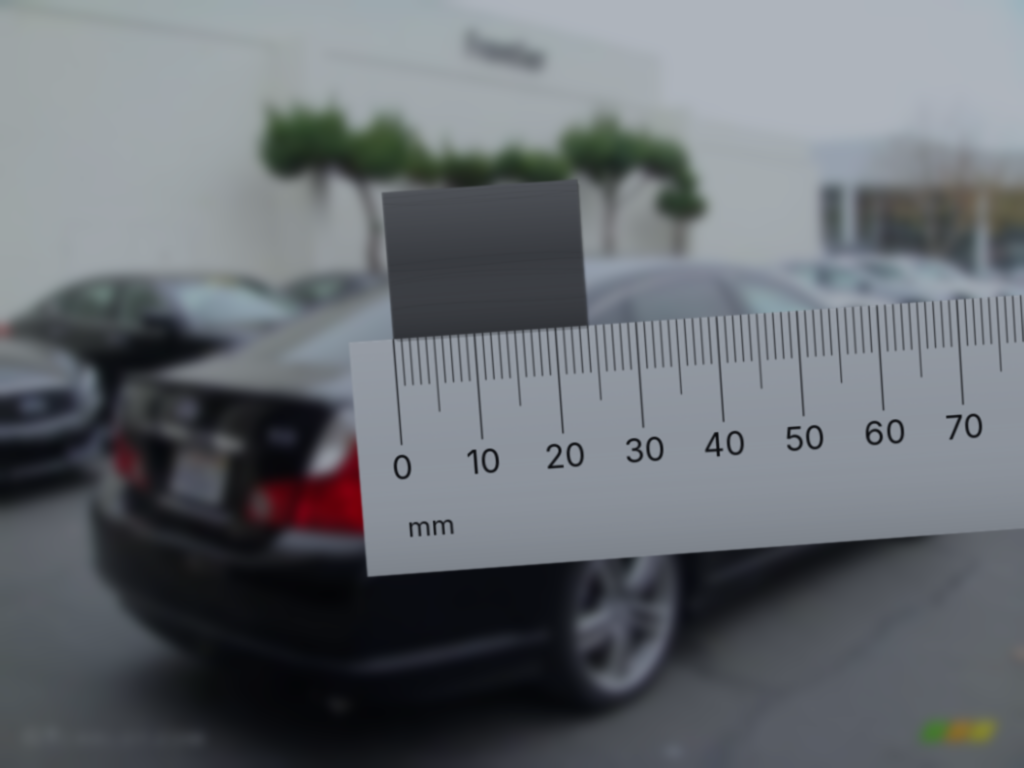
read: 24 mm
